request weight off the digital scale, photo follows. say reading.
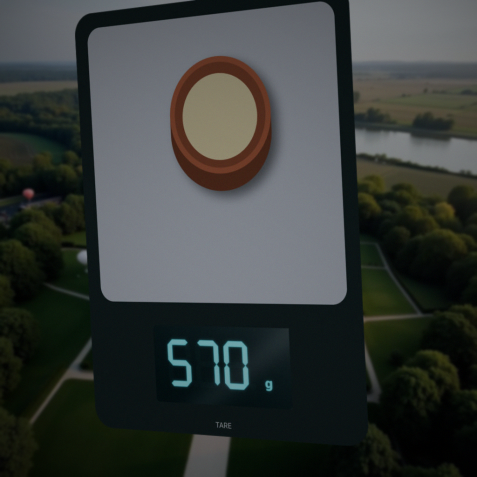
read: 570 g
